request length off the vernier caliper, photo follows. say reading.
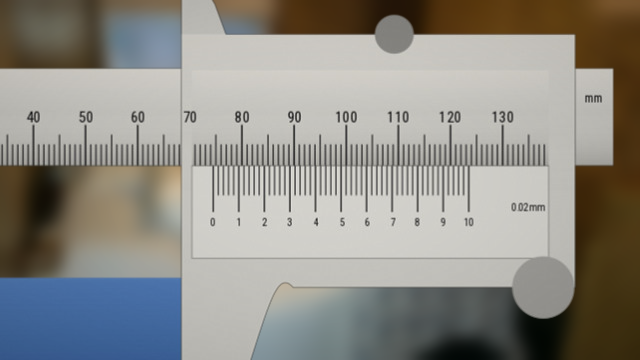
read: 74.5 mm
